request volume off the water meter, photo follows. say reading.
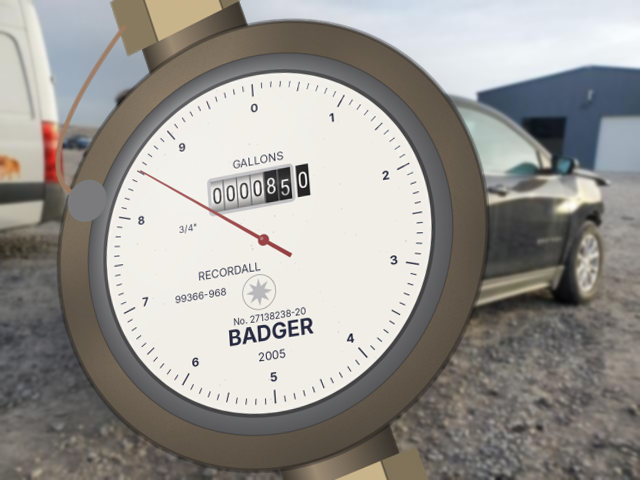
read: 848.5 gal
